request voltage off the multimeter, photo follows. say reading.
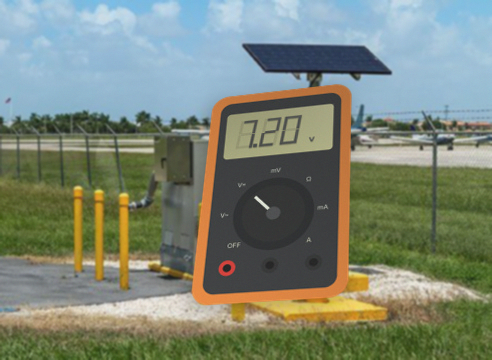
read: 7.20 V
